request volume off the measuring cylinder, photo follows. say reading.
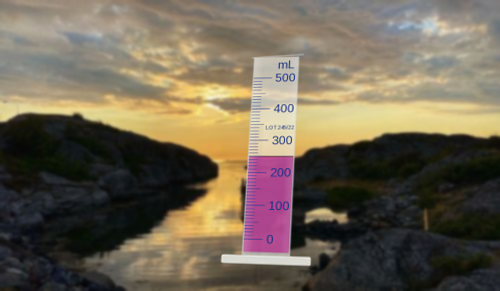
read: 250 mL
